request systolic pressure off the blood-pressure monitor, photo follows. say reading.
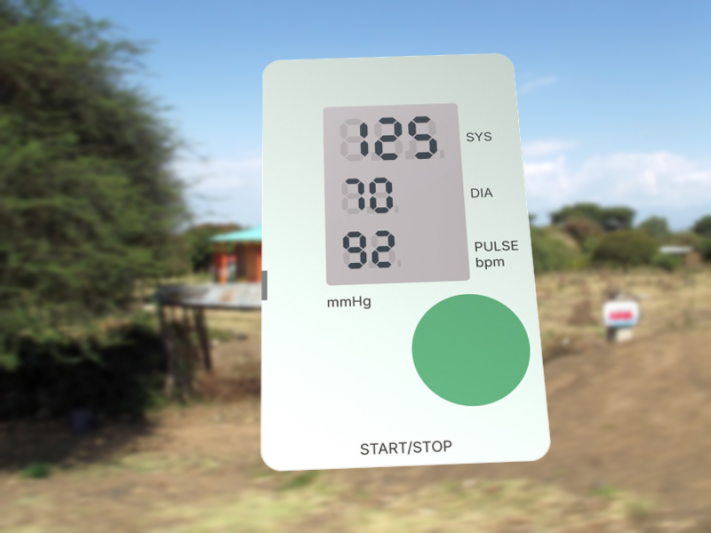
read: 125 mmHg
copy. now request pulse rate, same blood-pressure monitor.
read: 92 bpm
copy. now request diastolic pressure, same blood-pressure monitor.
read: 70 mmHg
